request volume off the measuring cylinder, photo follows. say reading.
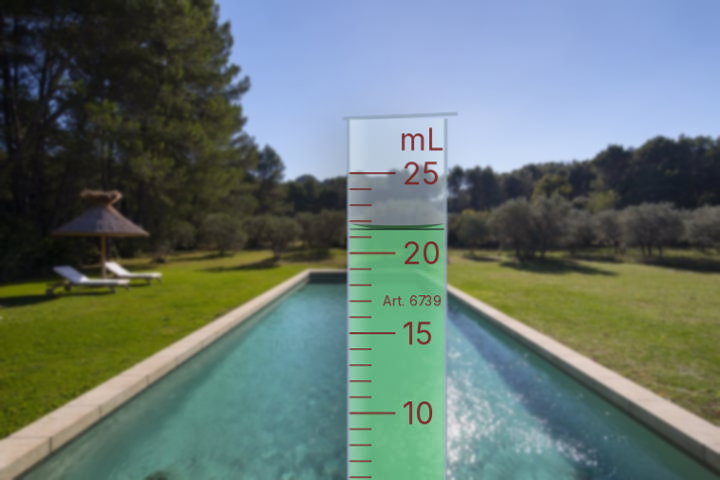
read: 21.5 mL
